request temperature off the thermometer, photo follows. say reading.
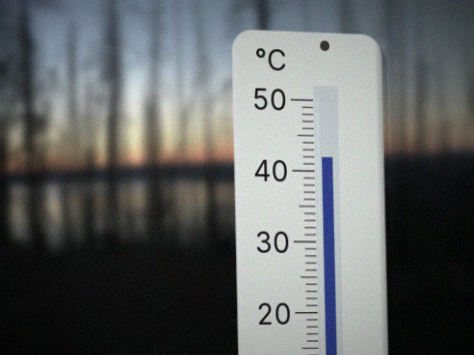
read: 42 °C
